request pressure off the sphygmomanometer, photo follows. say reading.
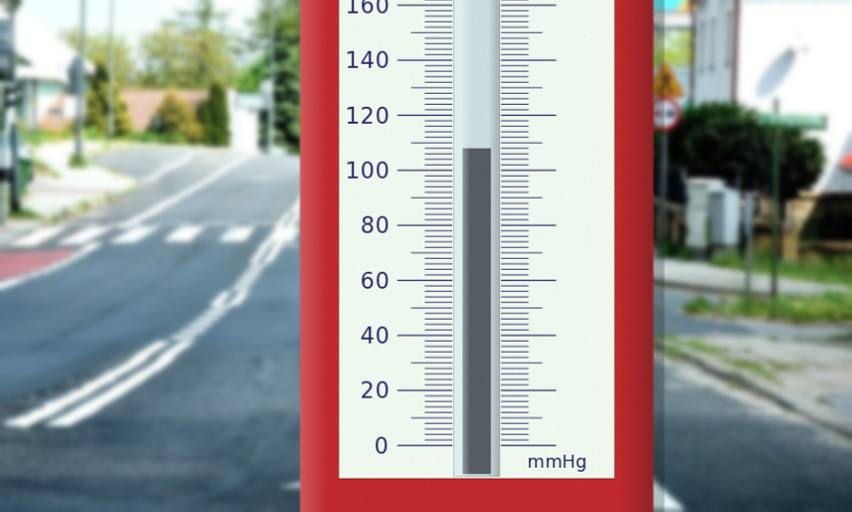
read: 108 mmHg
